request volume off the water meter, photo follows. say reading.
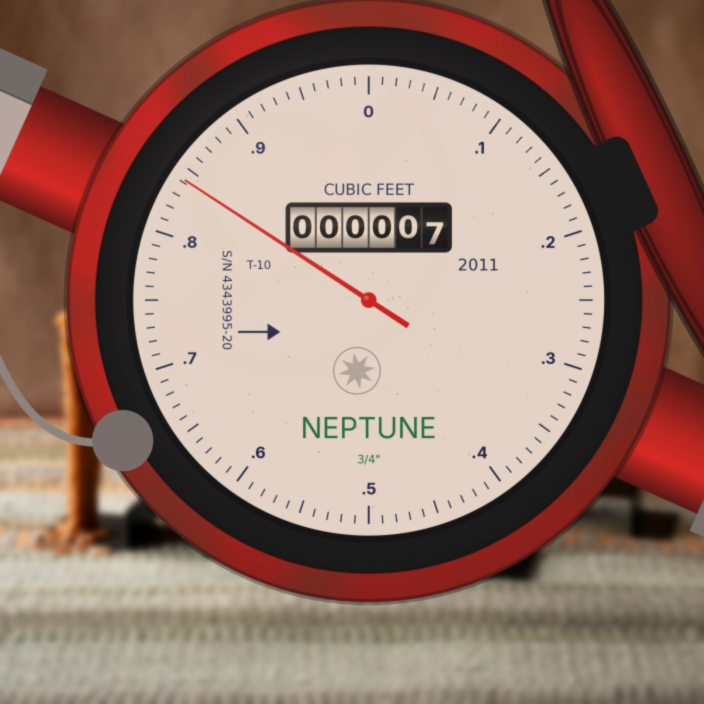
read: 6.84 ft³
